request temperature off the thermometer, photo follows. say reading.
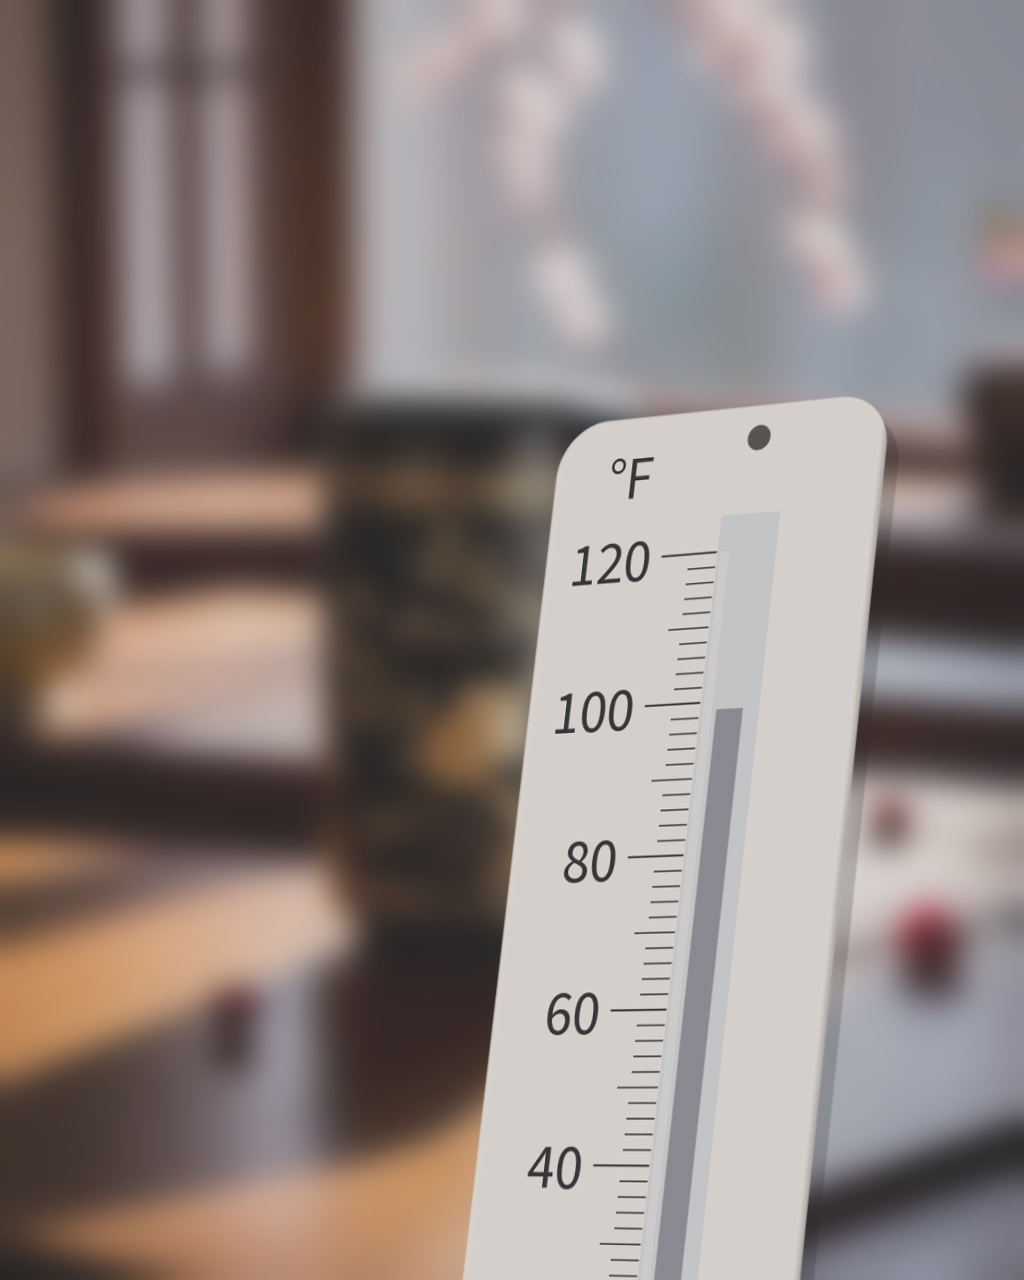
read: 99 °F
